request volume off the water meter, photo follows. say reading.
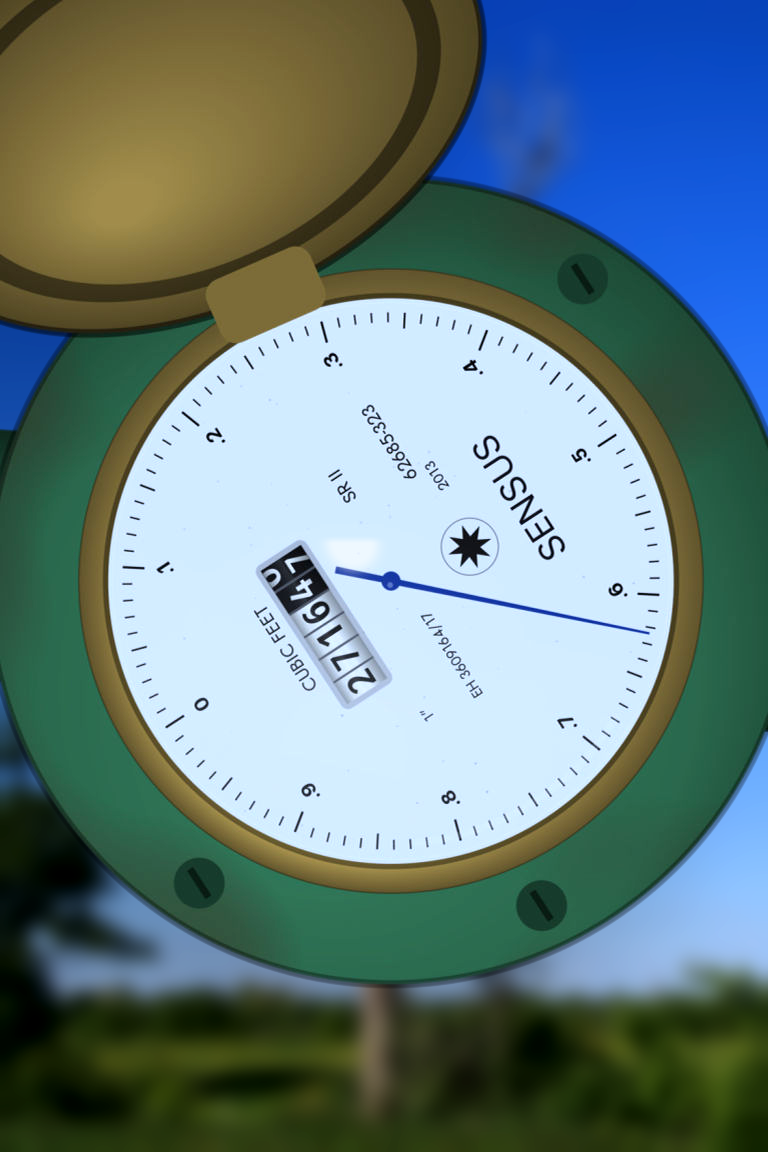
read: 271646.62 ft³
